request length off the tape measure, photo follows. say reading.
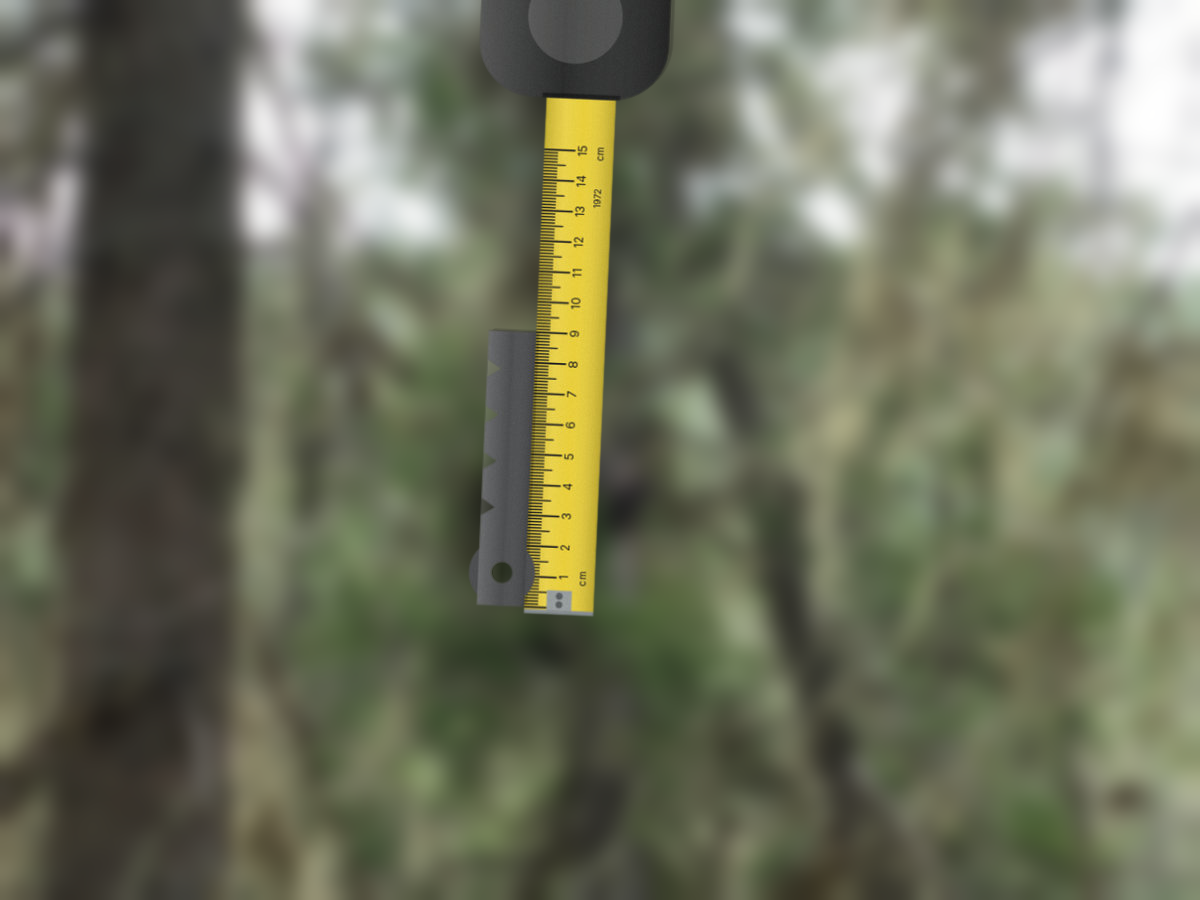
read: 9 cm
